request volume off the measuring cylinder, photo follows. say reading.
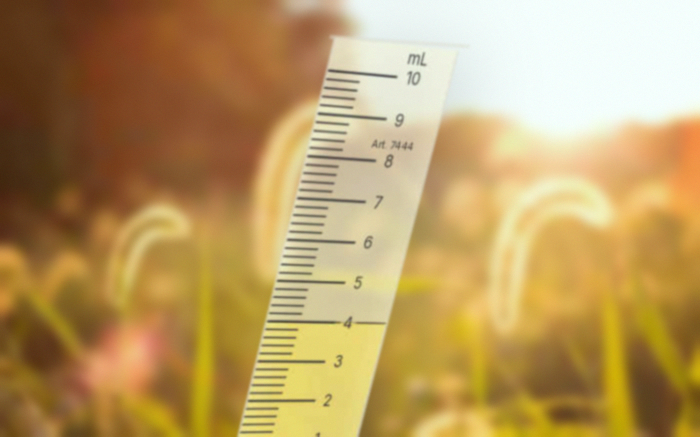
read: 4 mL
